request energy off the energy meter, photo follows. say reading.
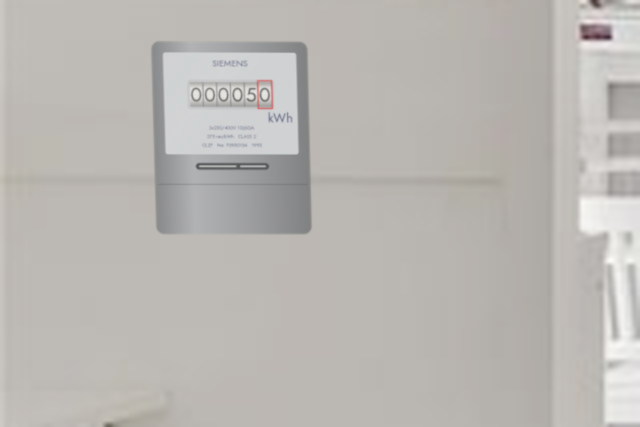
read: 5.0 kWh
